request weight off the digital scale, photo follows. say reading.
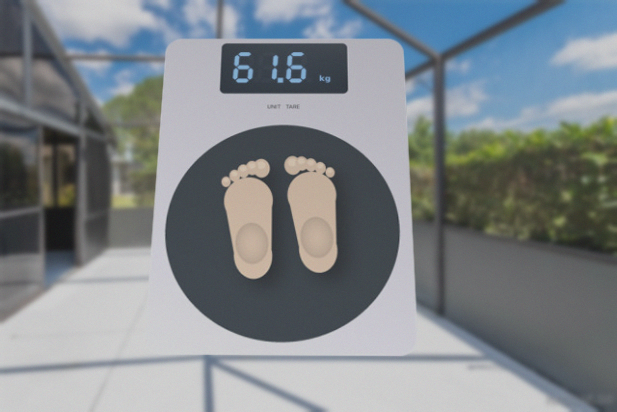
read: 61.6 kg
